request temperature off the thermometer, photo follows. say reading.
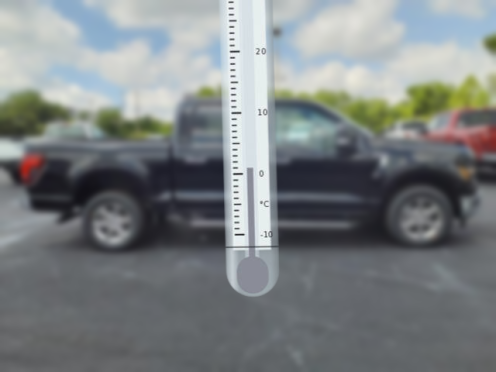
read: 1 °C
